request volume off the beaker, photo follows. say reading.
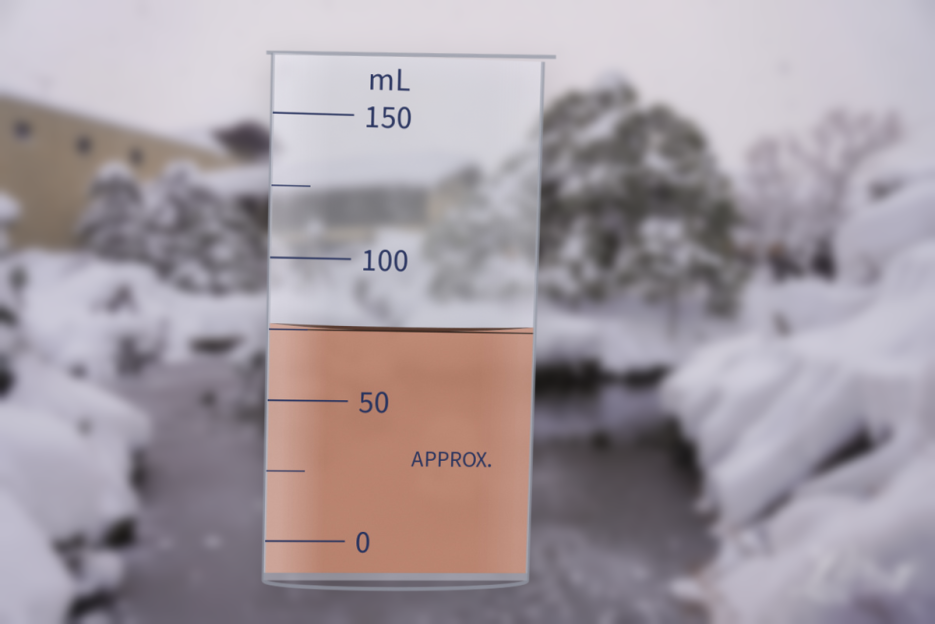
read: 75 mL
